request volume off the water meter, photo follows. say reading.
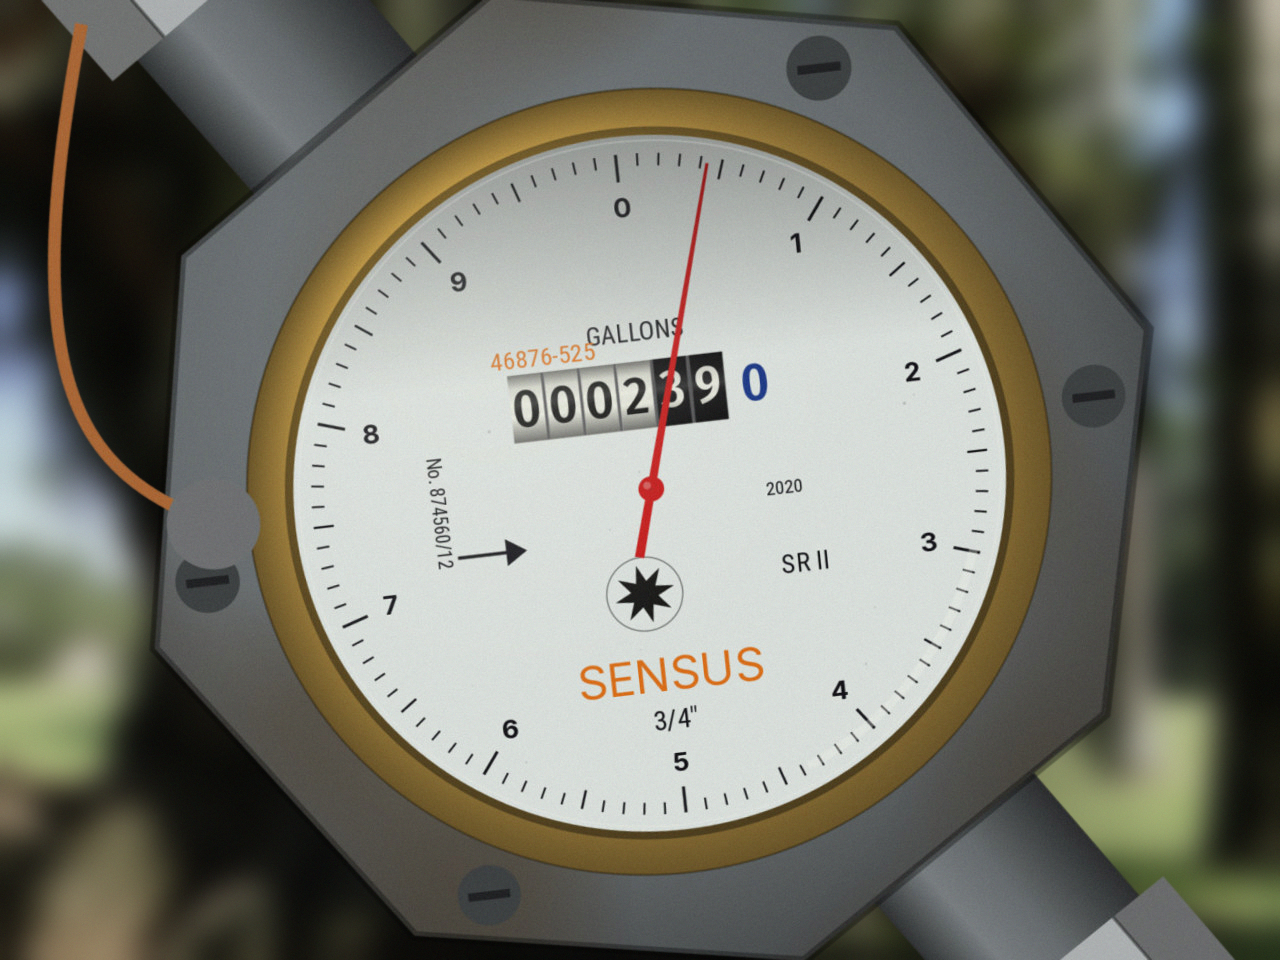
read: 2390.4 gal
